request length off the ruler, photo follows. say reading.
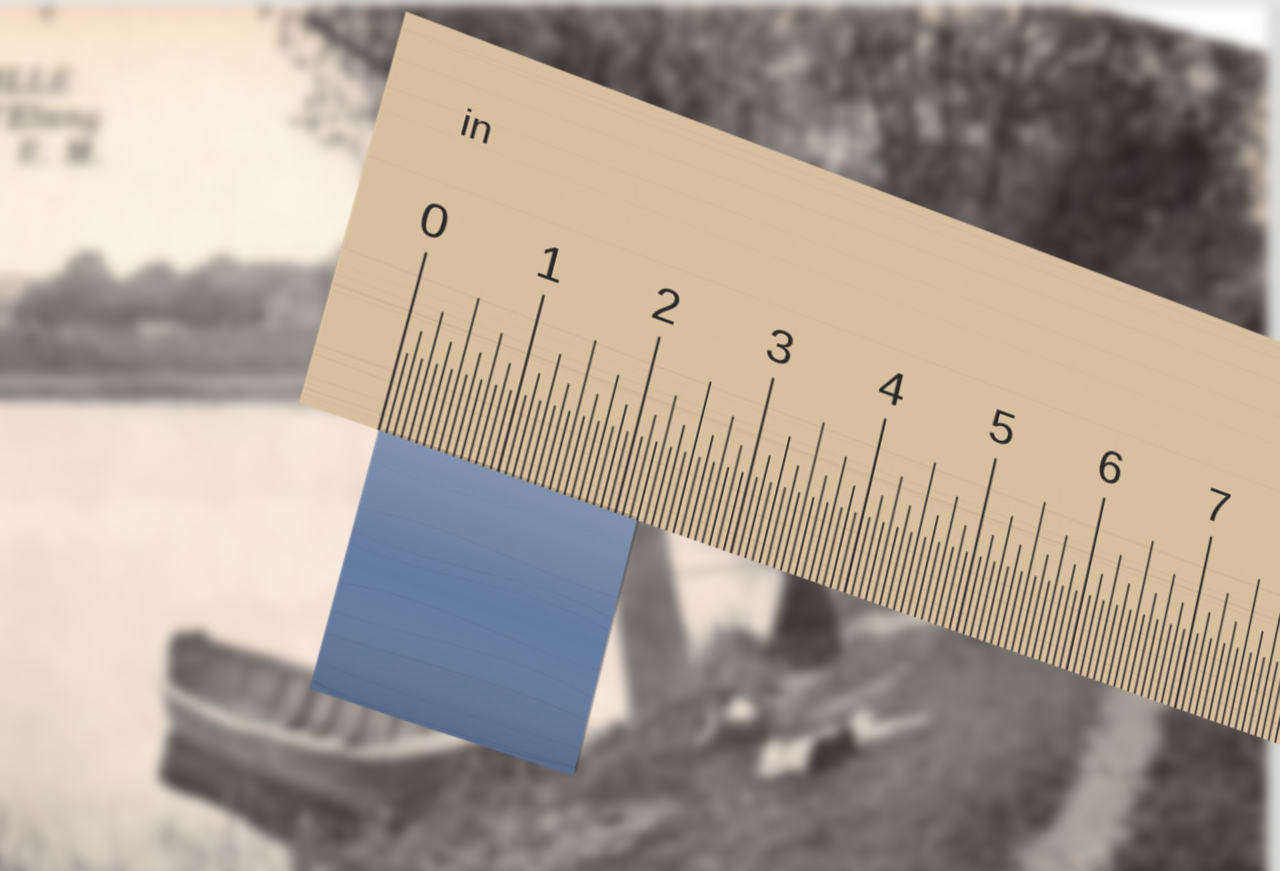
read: 2.1875 in
